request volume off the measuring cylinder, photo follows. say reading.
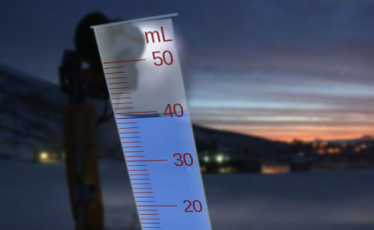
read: 39 mL
